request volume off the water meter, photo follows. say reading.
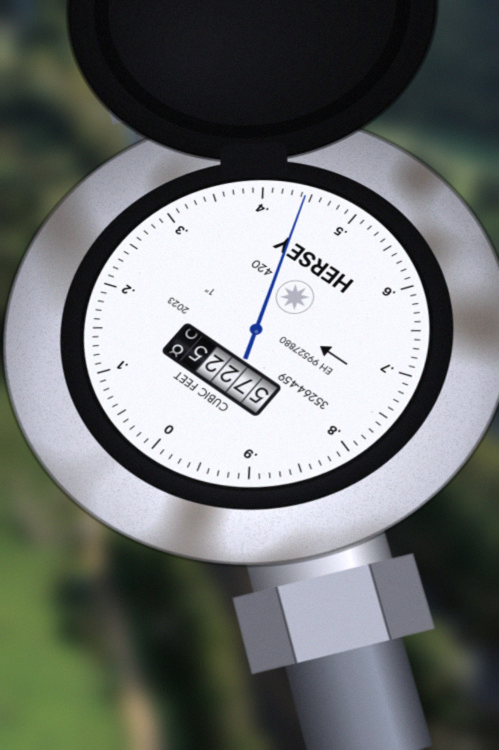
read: 572258.44 ft³
